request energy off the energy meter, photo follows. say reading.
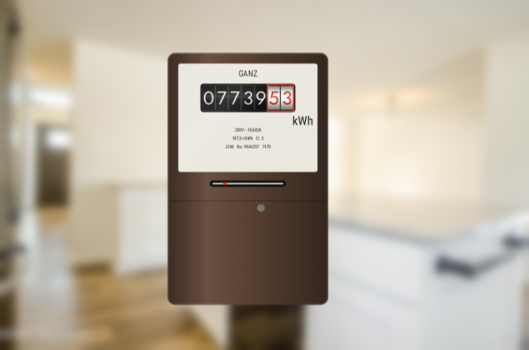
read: 7739.53 kWh
